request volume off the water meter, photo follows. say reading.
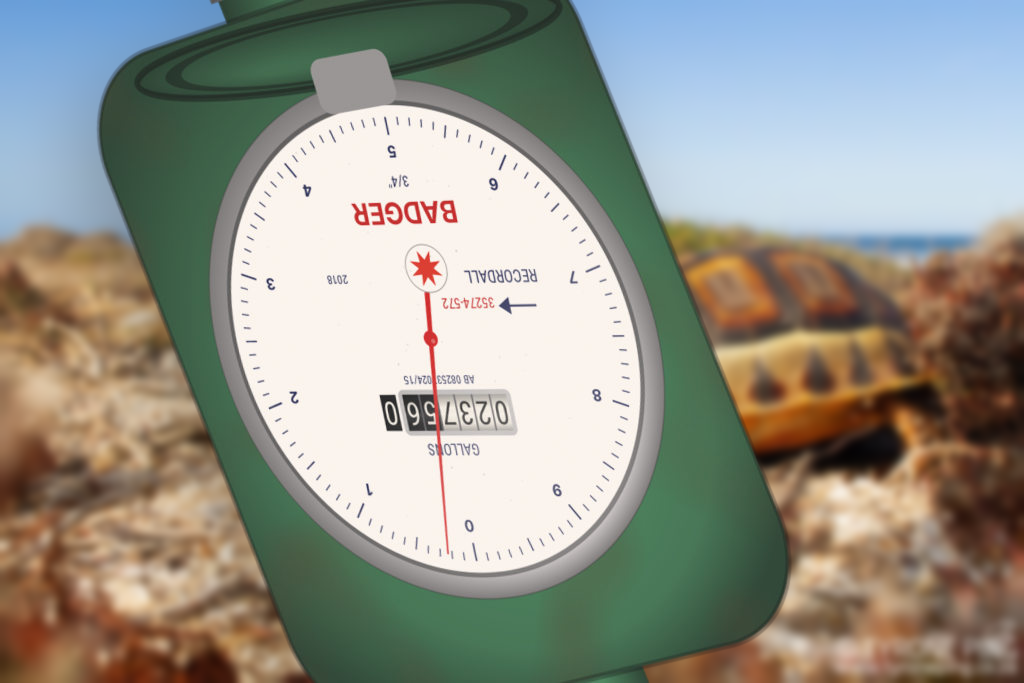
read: 237560.2 gal
